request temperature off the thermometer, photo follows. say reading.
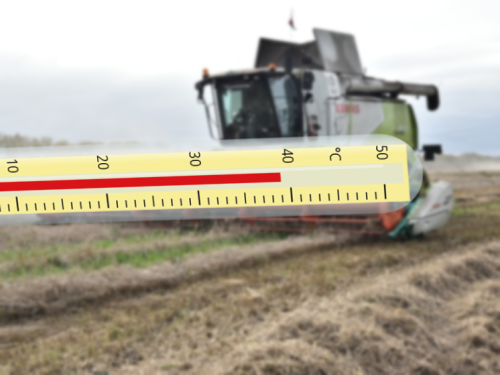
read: 39 °C
